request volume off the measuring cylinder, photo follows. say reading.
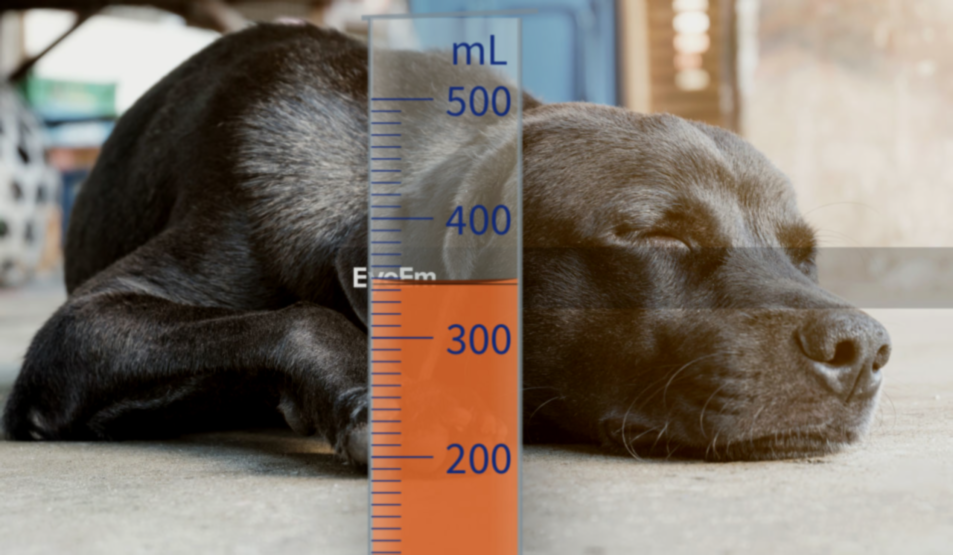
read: 345 mL
